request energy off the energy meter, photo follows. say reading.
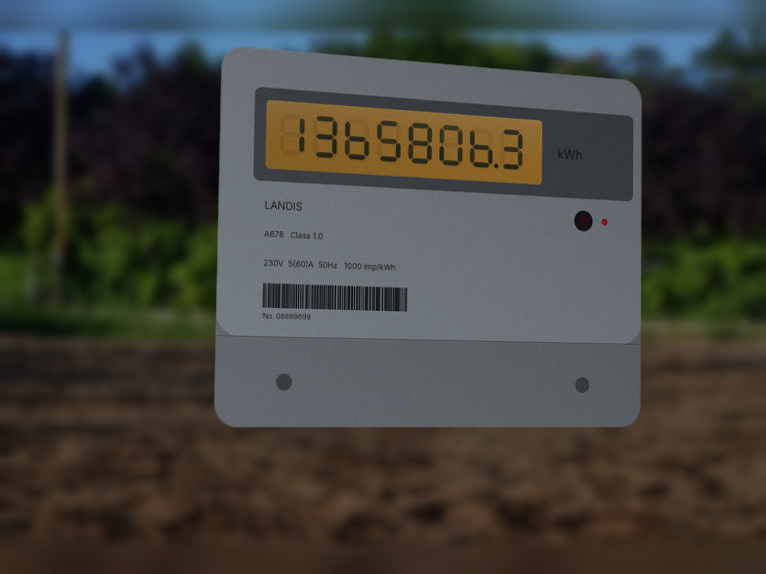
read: 1365806.3 kWh
